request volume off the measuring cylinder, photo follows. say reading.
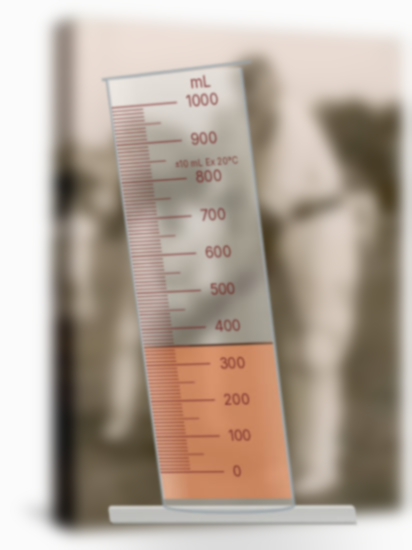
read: 350 mL
